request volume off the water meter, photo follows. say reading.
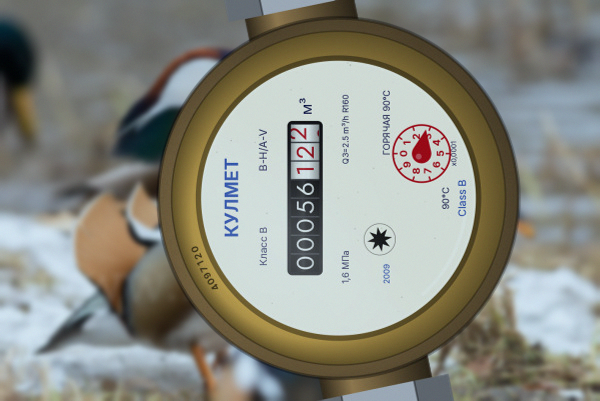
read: 56.1222 m³
